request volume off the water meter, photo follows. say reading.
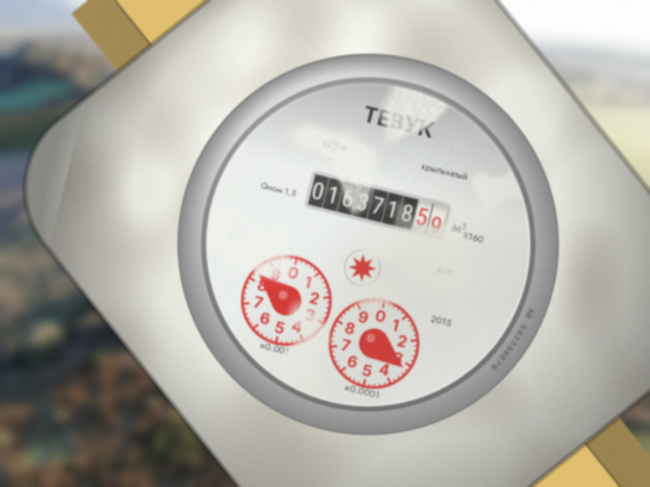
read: 163718.5883 m³
